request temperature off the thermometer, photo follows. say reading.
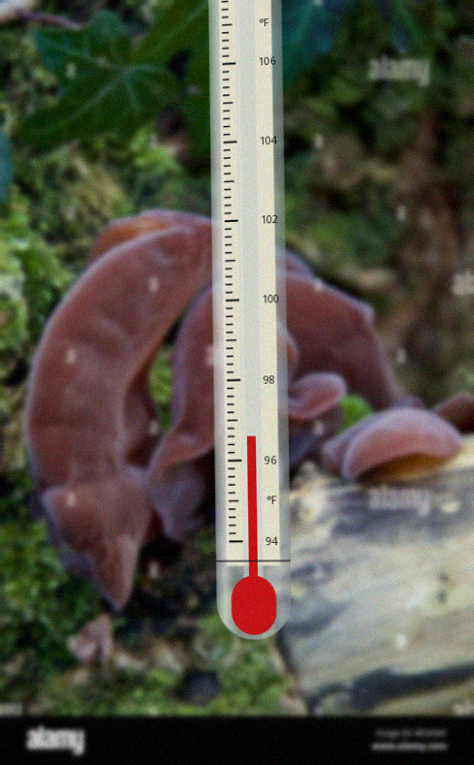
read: 96.6 °F
